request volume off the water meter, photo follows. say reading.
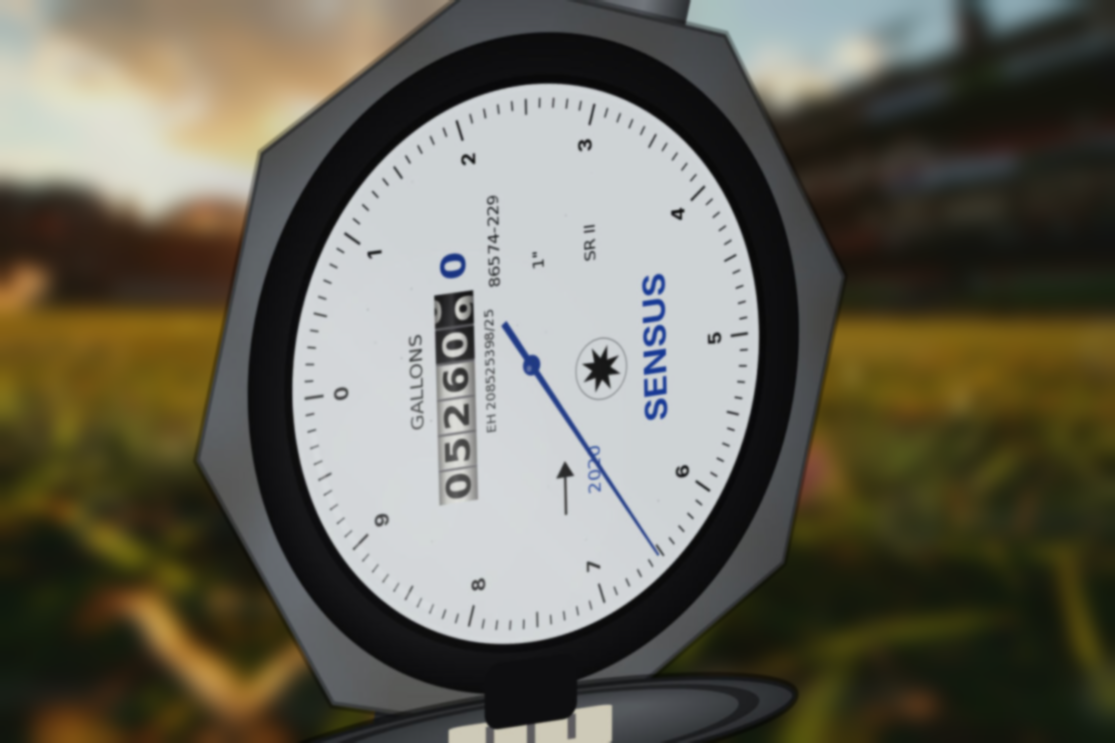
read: 526086.5 gal
